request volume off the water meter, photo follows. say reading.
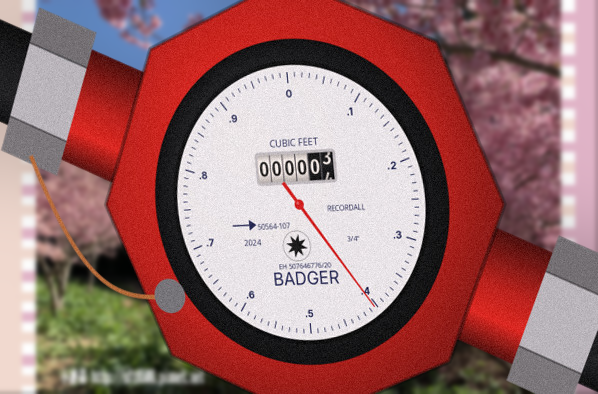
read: 3.40 ft³
